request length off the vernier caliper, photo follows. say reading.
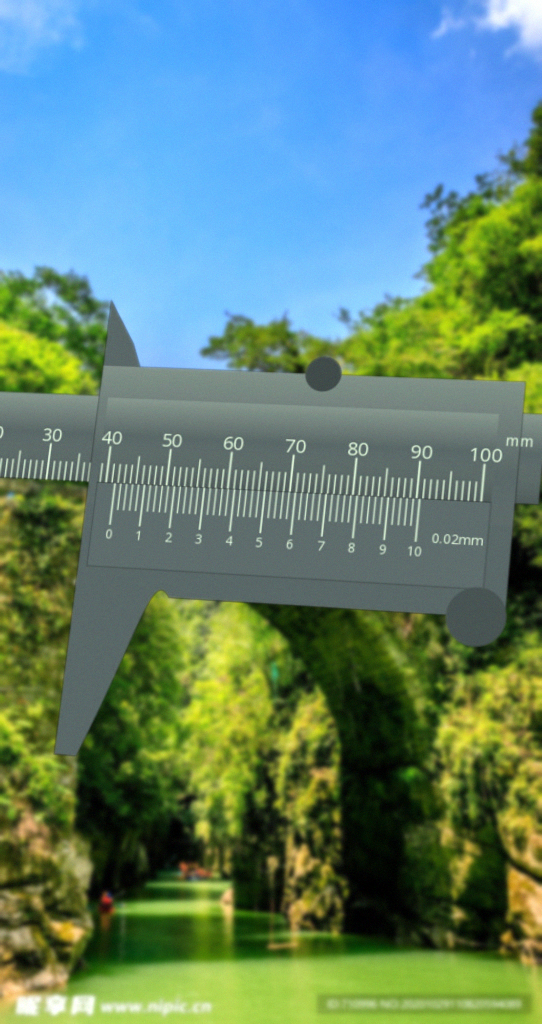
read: 41.5 mm
